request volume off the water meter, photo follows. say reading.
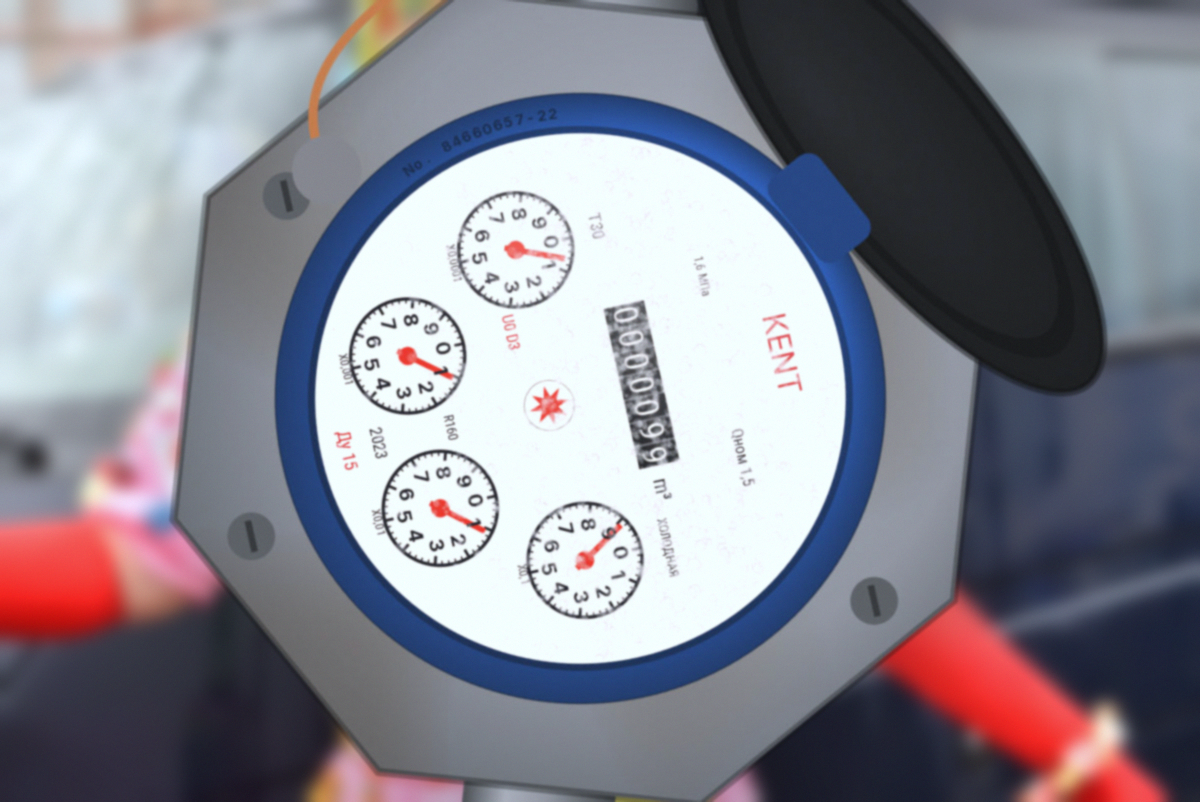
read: 98.9110 m³
